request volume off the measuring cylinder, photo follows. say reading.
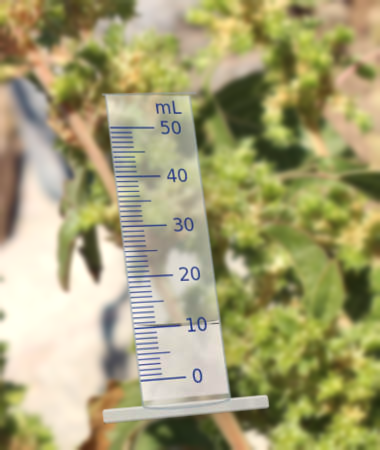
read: 10 mL
